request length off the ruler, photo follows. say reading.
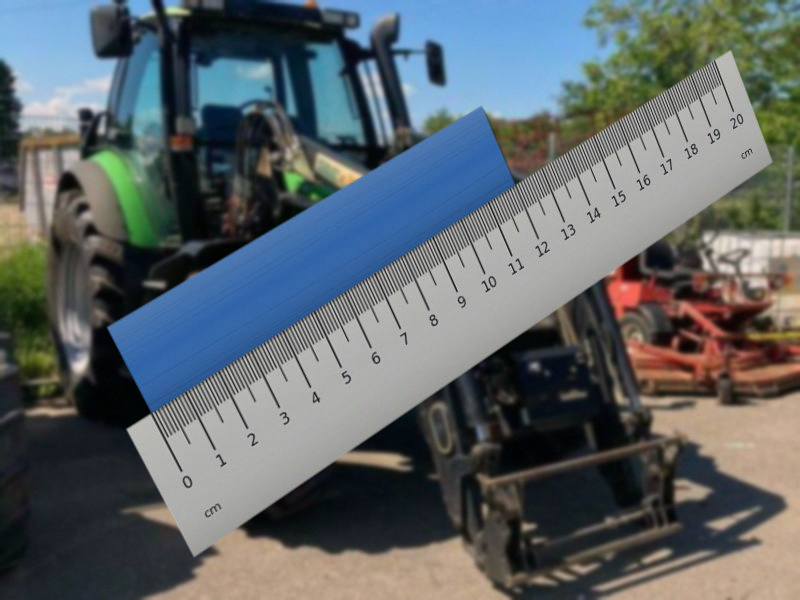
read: 12 cm
